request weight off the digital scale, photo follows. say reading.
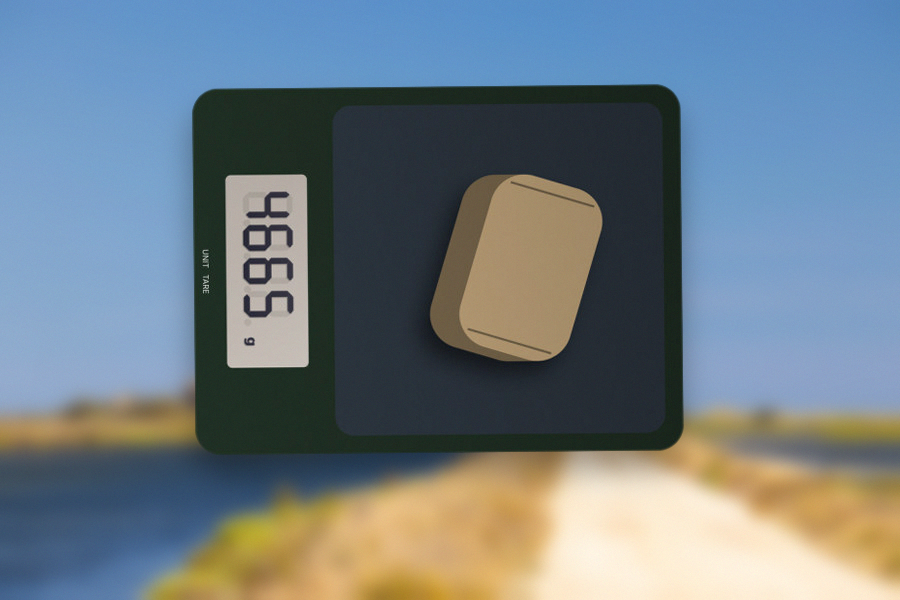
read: 4665 g
